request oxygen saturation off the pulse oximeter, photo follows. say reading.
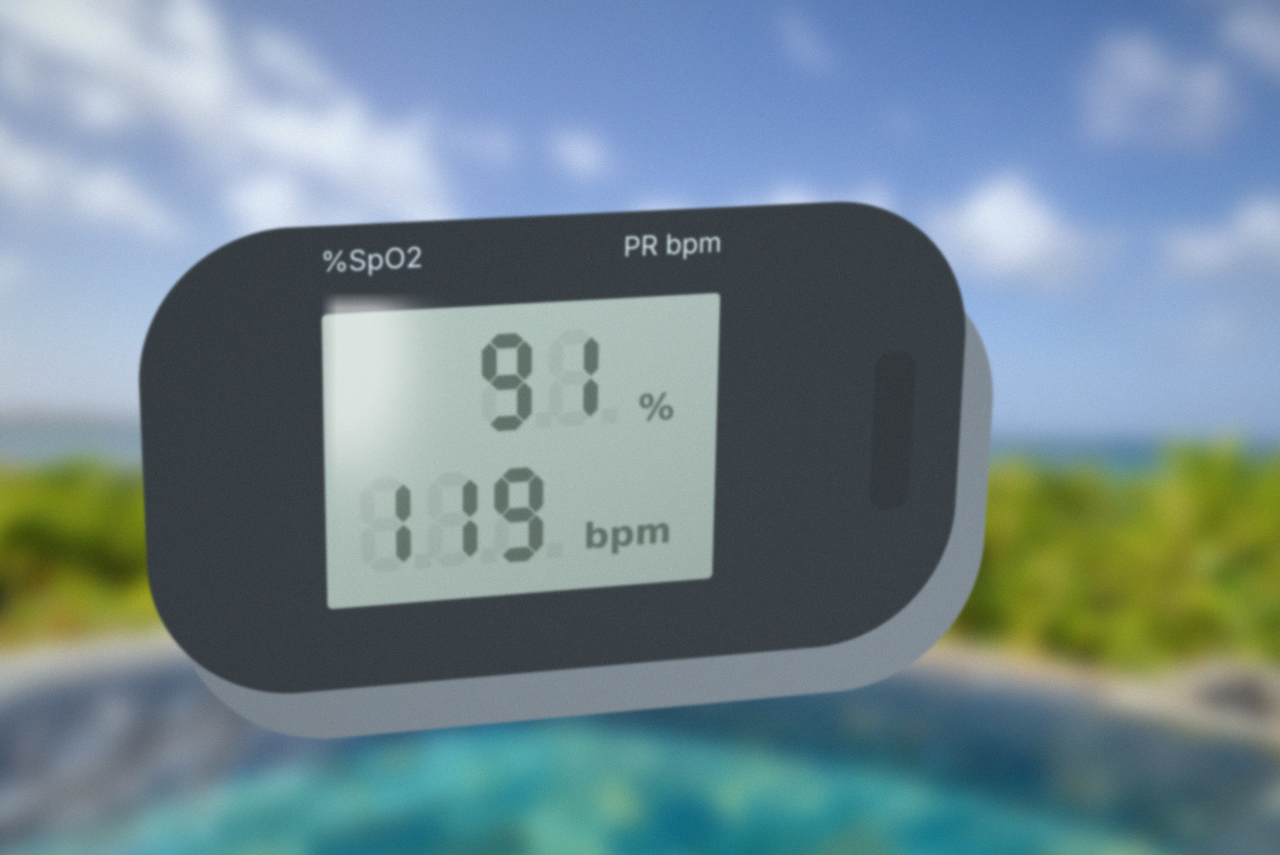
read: 91 %
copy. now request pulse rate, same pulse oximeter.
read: 119 bpm
